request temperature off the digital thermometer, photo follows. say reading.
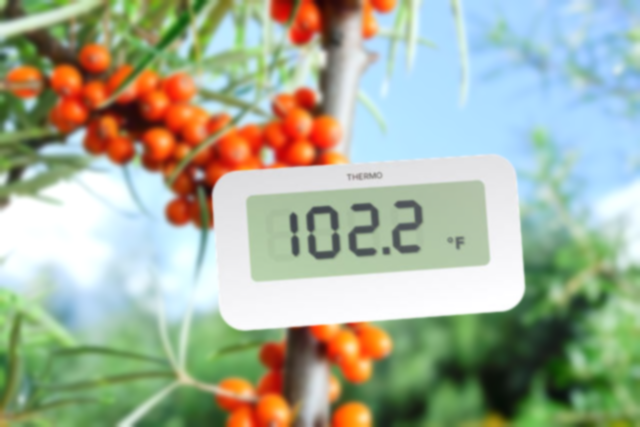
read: 102.2 °F
